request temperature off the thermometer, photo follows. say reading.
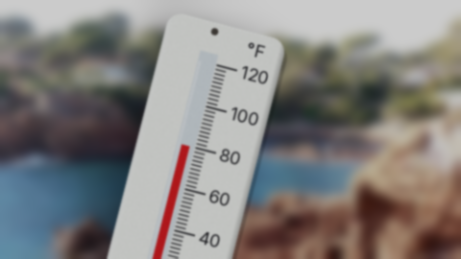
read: 80 °F
